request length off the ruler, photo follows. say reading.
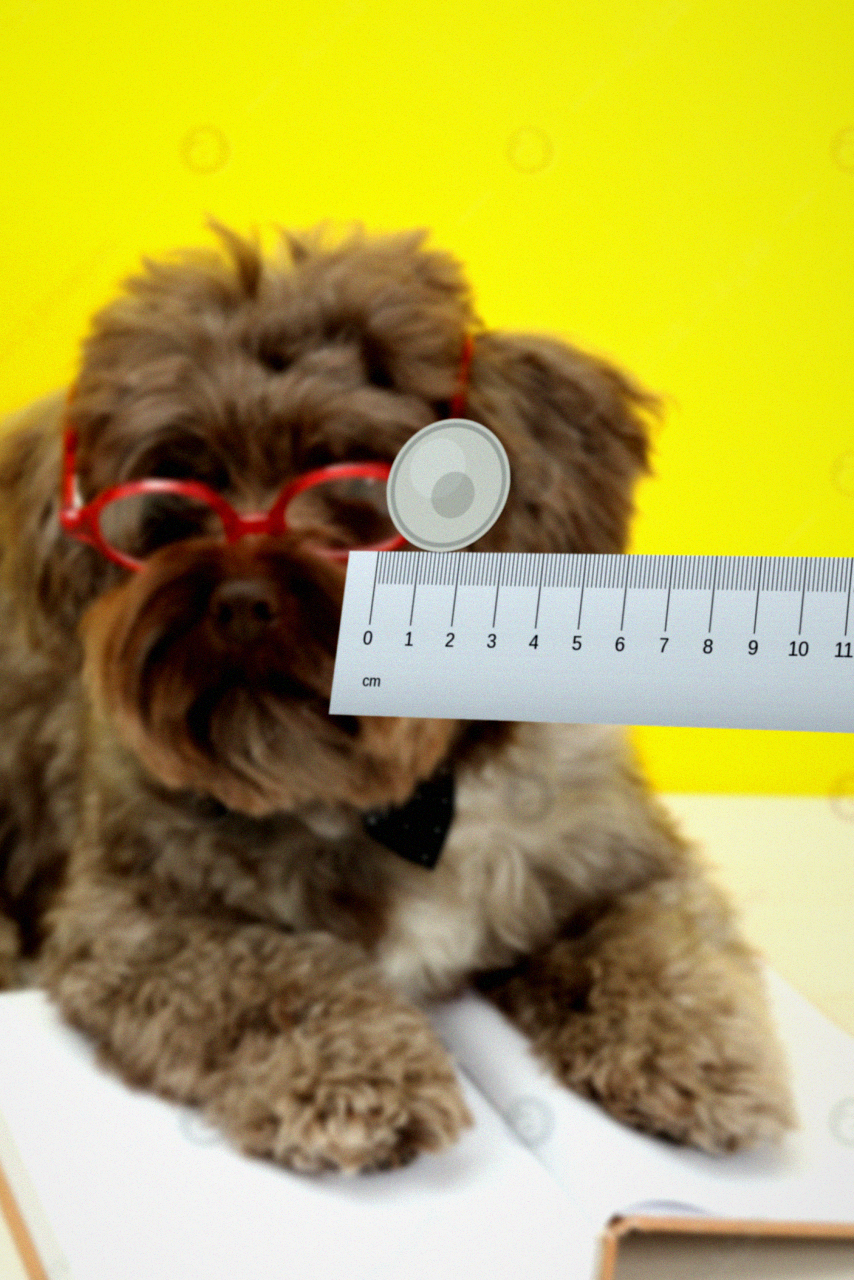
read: 3 cm
